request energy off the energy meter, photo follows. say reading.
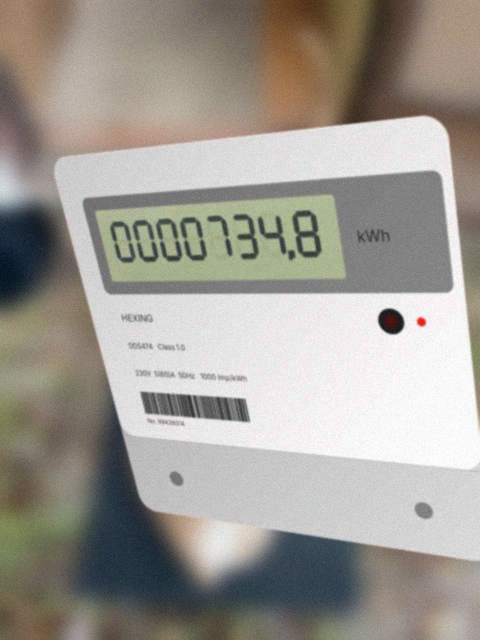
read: 734.8 kWh
